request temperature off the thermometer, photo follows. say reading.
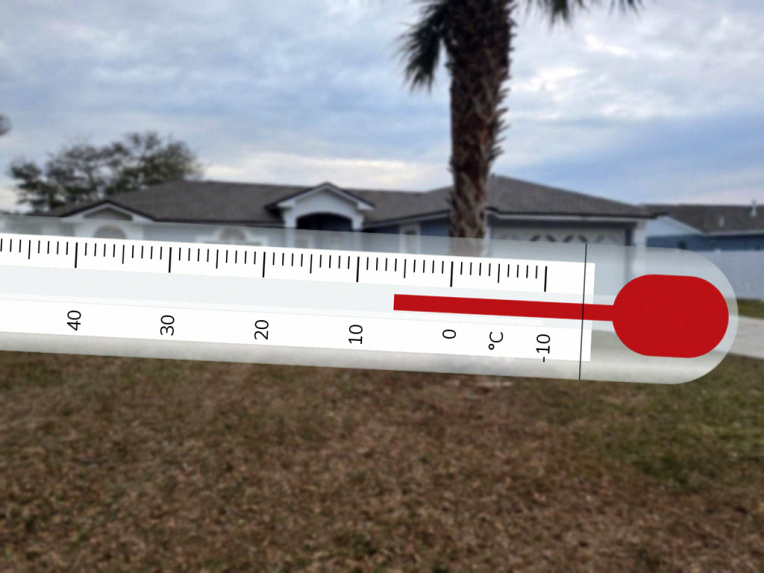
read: 6 °C
